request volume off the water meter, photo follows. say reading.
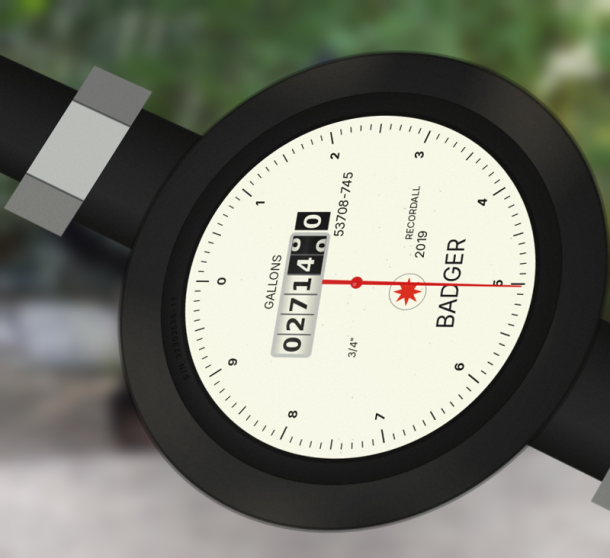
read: 271485.0 gal
